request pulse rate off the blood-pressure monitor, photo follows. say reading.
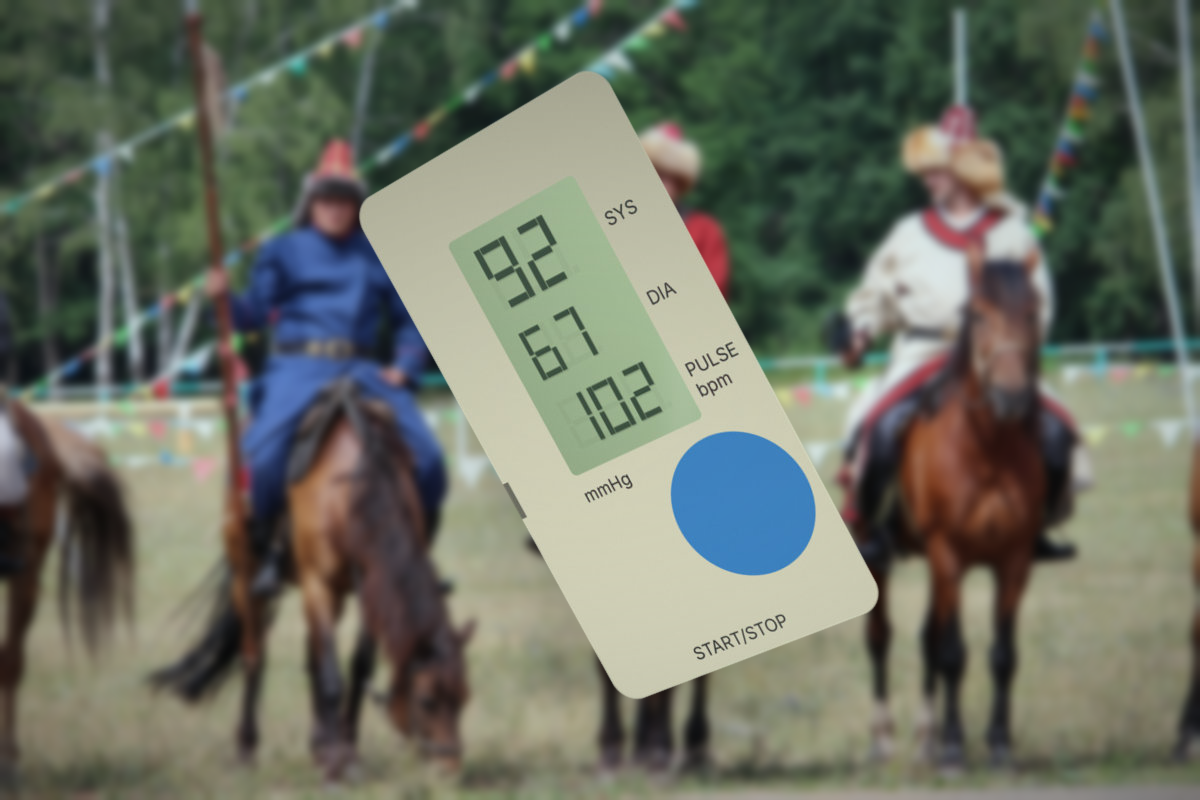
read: 102 bpm
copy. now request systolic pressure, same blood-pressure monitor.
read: 92 mmHg
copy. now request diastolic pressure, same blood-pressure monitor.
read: 67 mmHg
